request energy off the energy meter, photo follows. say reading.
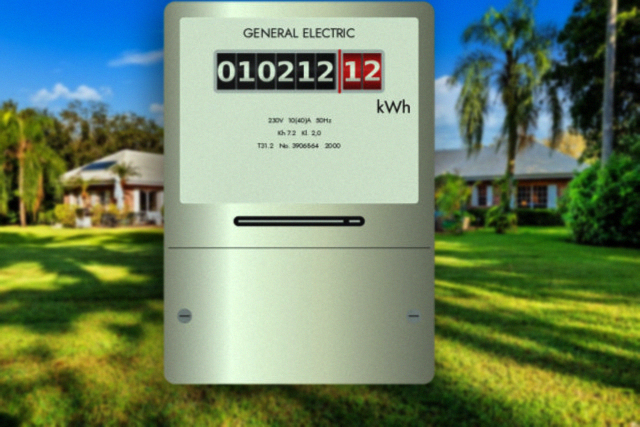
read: 10212.12 kWh
